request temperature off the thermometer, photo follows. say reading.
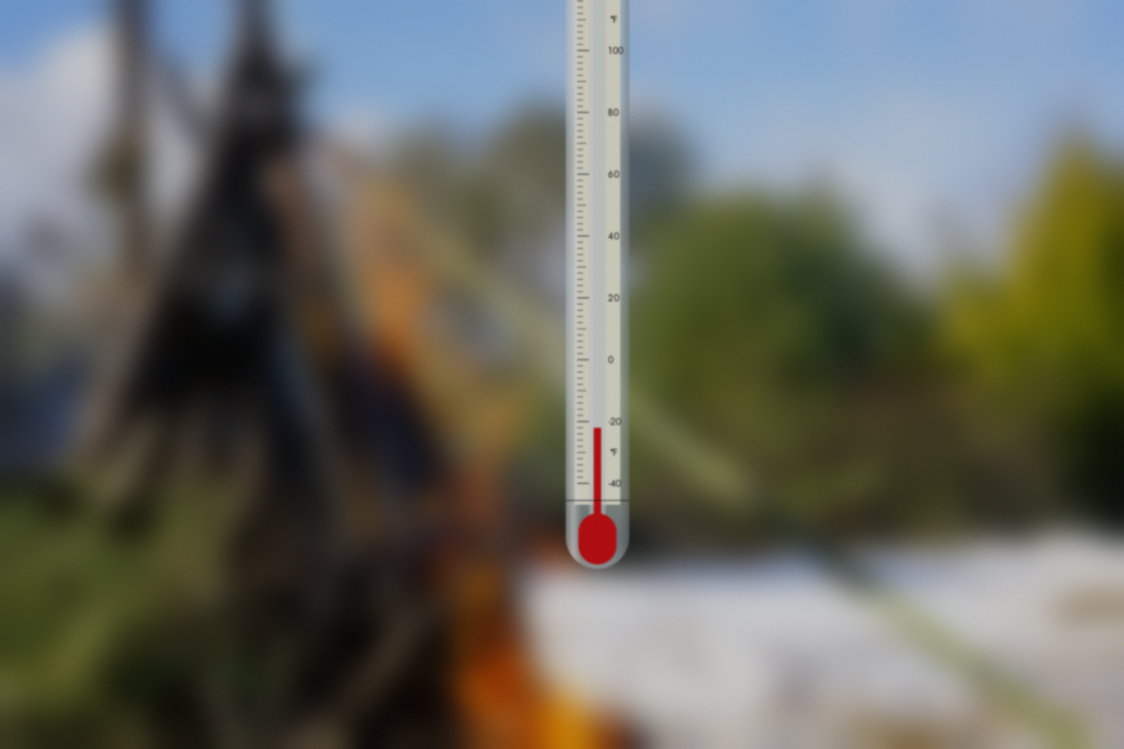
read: -22 °F
